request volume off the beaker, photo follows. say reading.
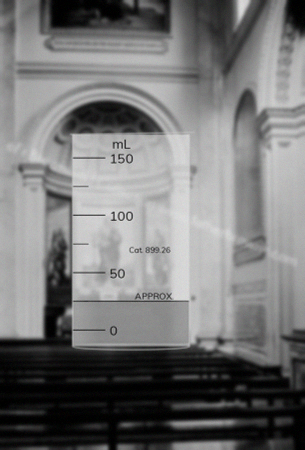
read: 25 mL
